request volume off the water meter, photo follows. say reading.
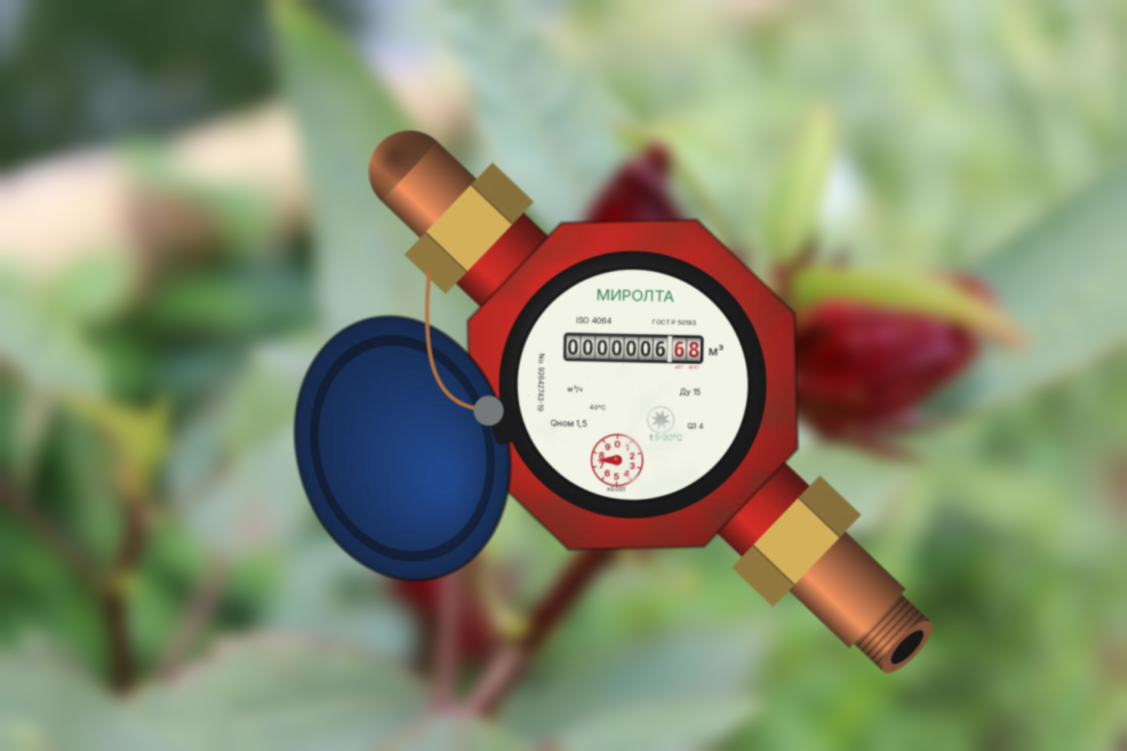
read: 6.687 m³
